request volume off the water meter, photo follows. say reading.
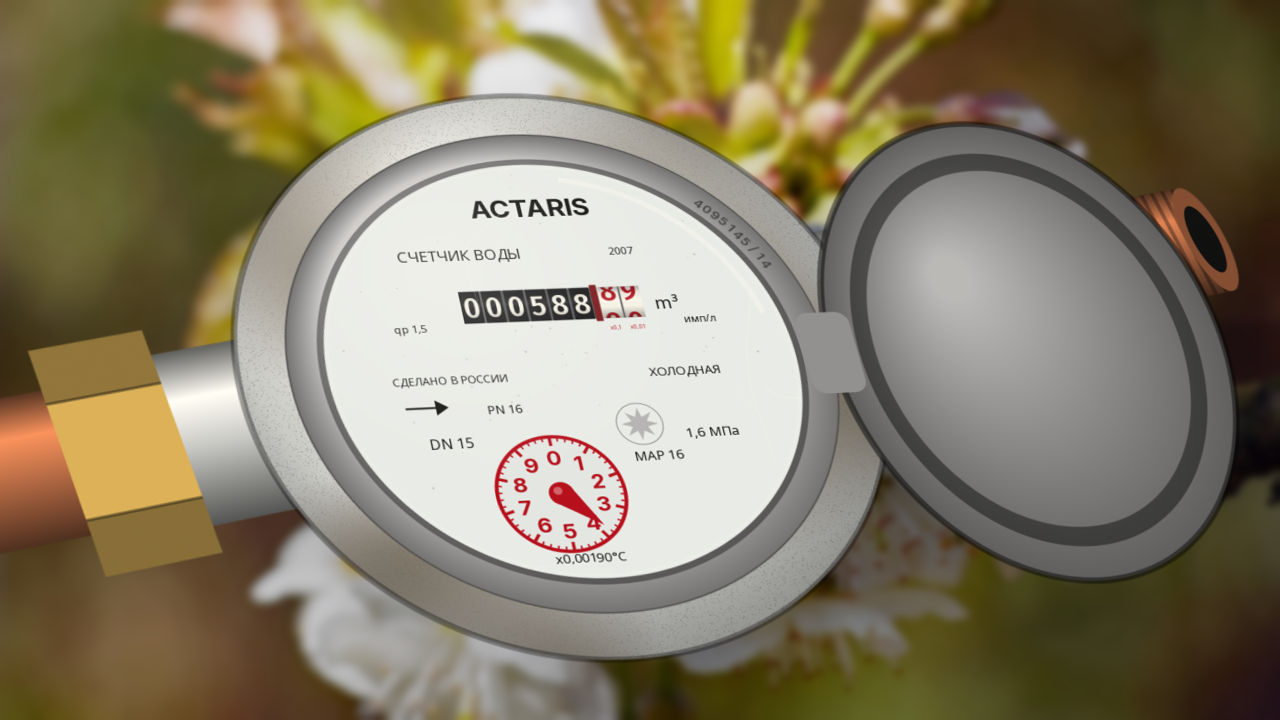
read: 588.893 m³
